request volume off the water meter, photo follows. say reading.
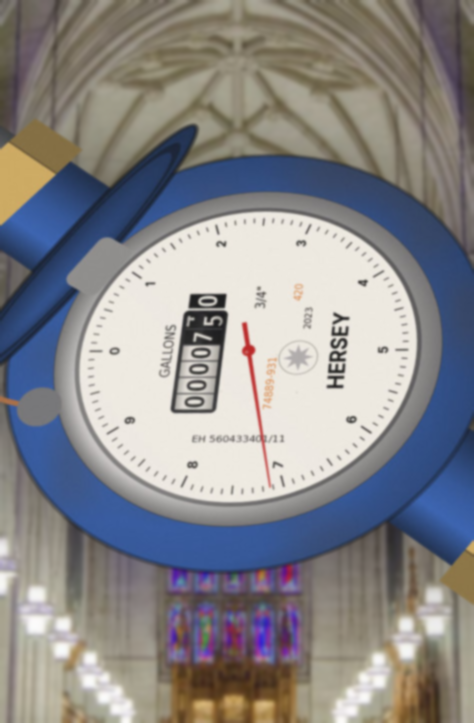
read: 747.1 gal
